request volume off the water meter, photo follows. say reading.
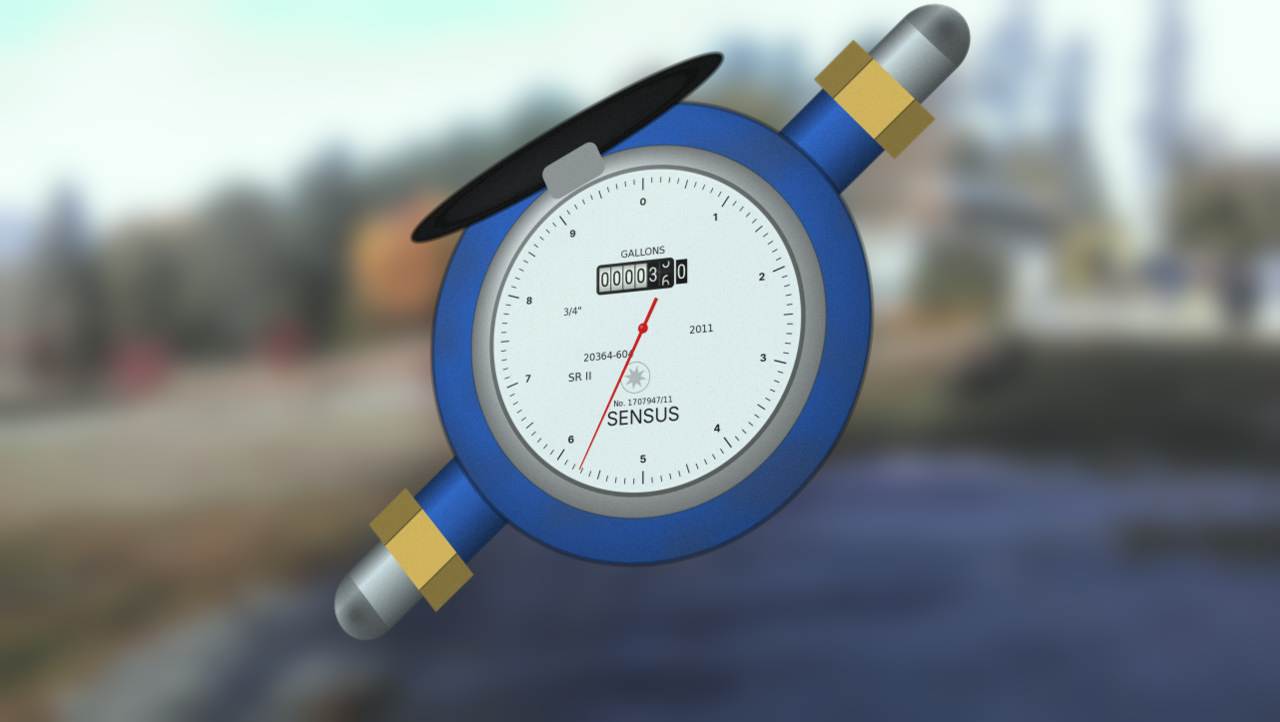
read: 355.7 gal
